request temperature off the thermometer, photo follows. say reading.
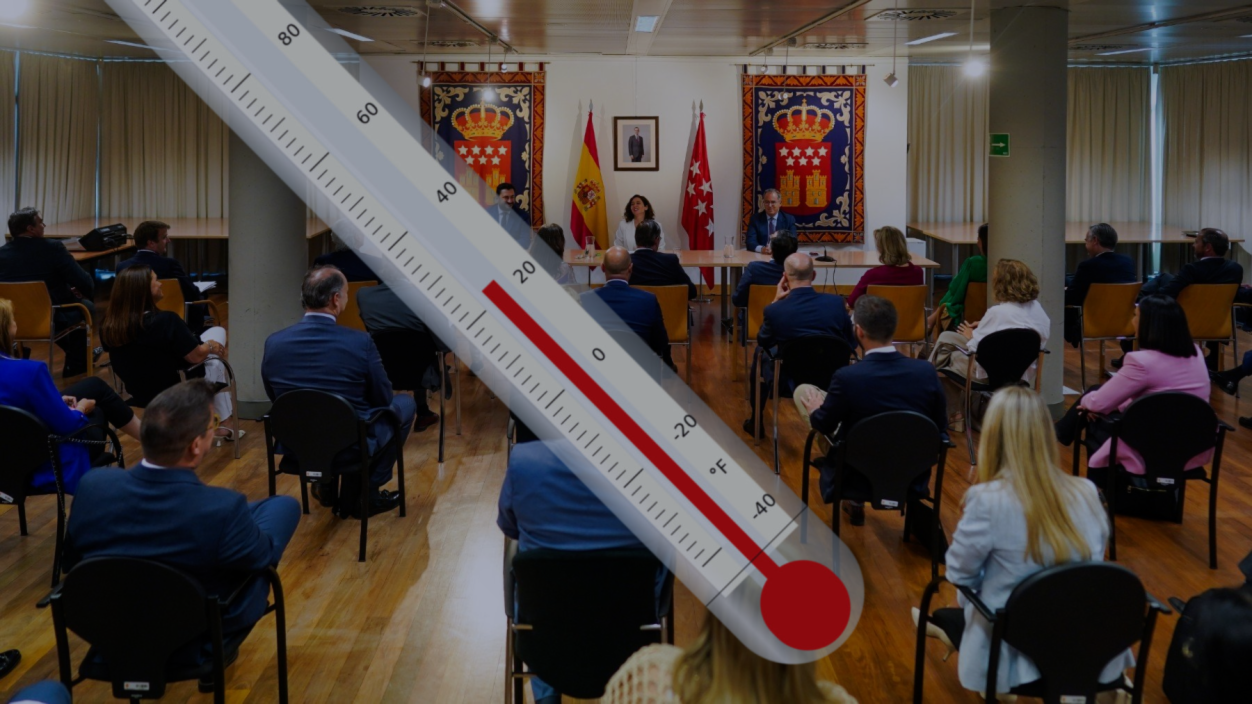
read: 23 °F
